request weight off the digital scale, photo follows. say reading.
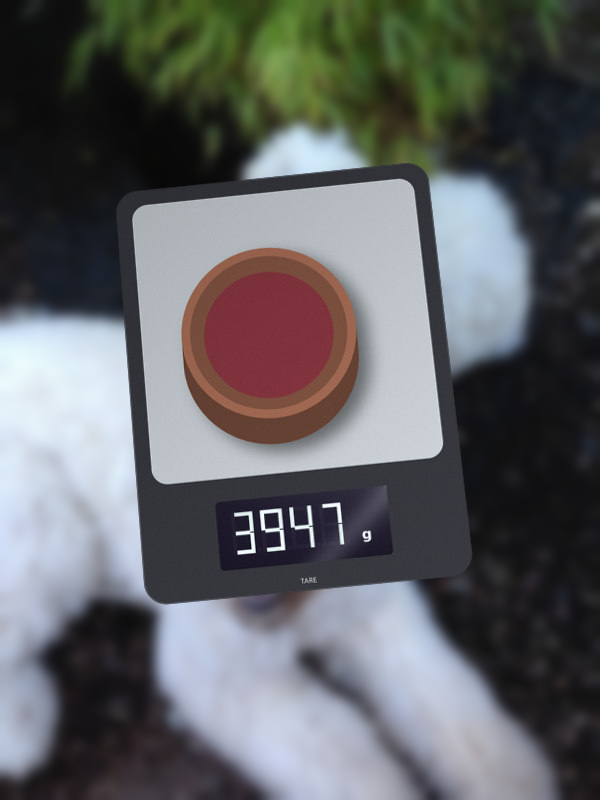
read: 3947 g
